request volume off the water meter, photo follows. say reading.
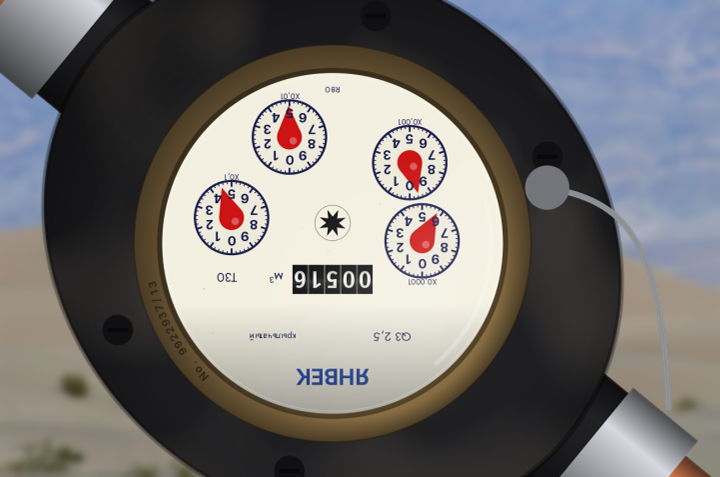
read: 516.4495 m³
